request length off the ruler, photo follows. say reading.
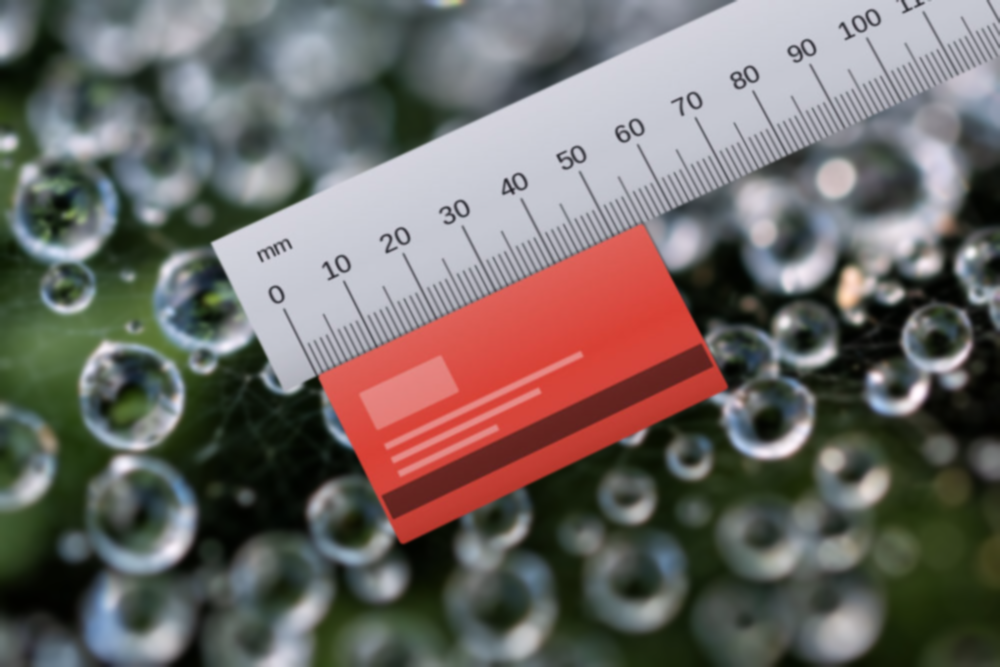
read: 55 mm
